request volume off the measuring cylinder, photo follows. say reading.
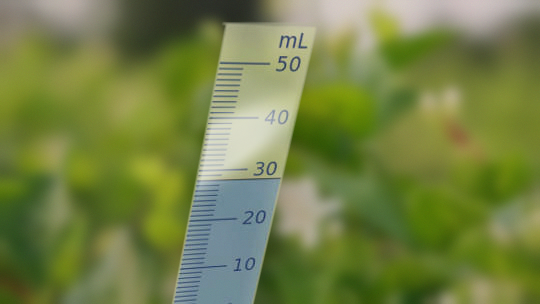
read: 28 mL
